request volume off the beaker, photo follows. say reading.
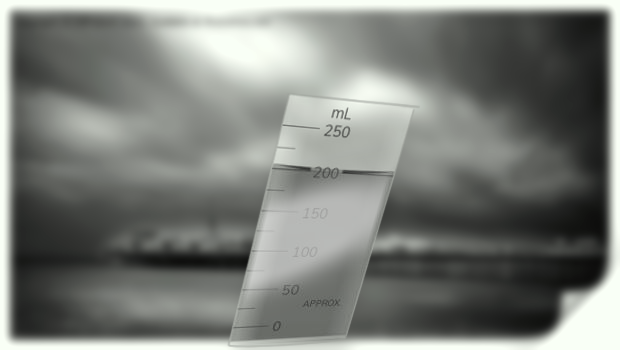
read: 200 mL
